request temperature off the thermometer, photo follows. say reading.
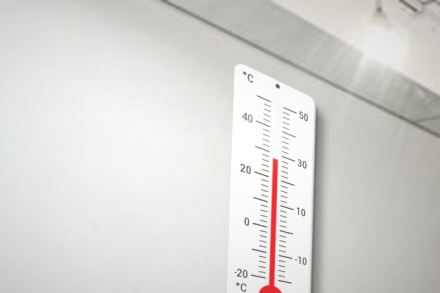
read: 28 °C
